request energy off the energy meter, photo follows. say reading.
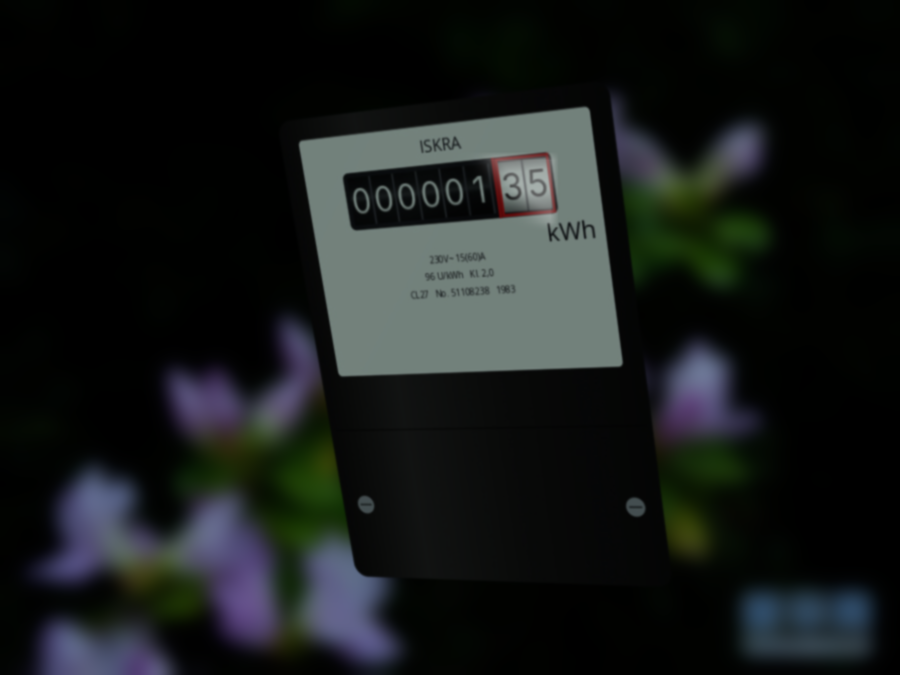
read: 1.35 kWh
